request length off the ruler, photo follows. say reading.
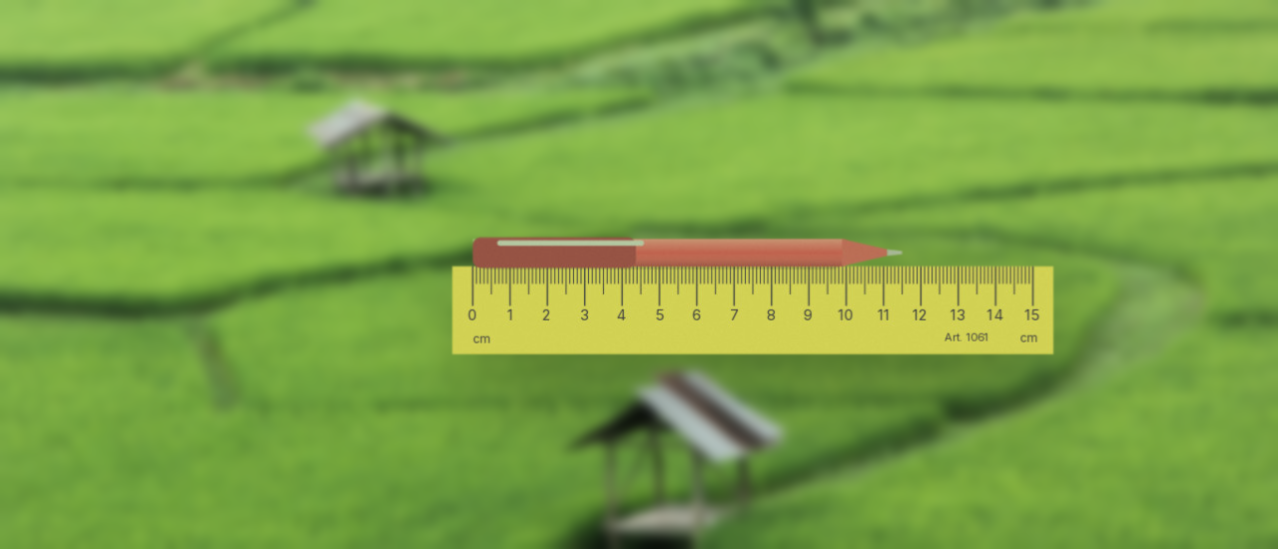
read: 11.5 cm
